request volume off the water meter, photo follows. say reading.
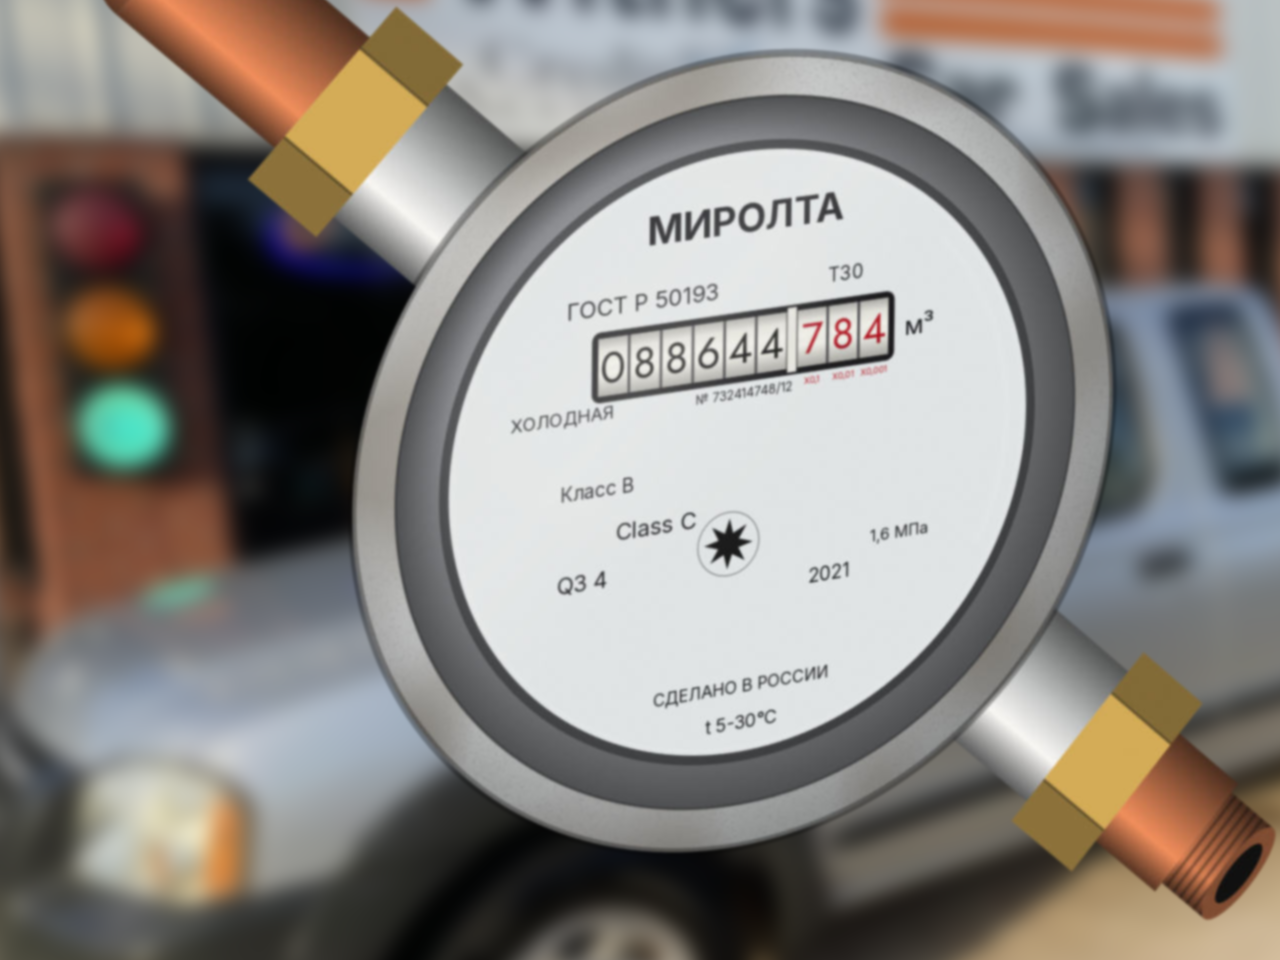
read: 88644.784 m³
